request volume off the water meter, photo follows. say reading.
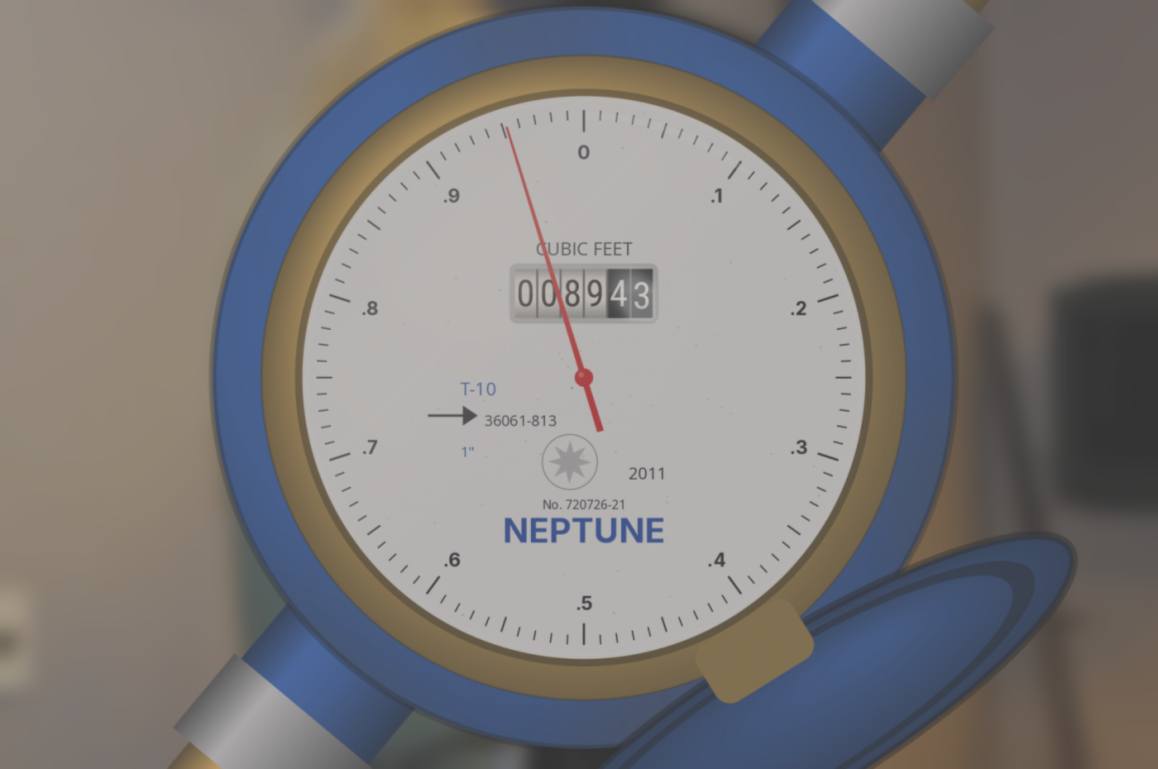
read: 8942.95 ft³
